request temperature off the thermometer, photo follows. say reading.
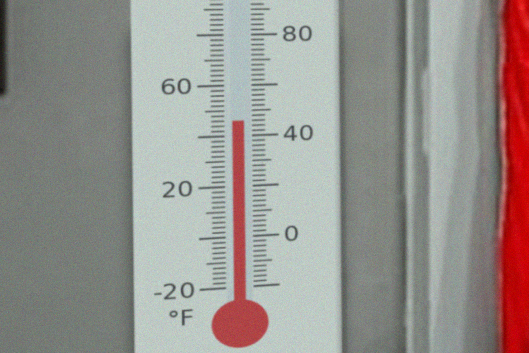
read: 46 °F
